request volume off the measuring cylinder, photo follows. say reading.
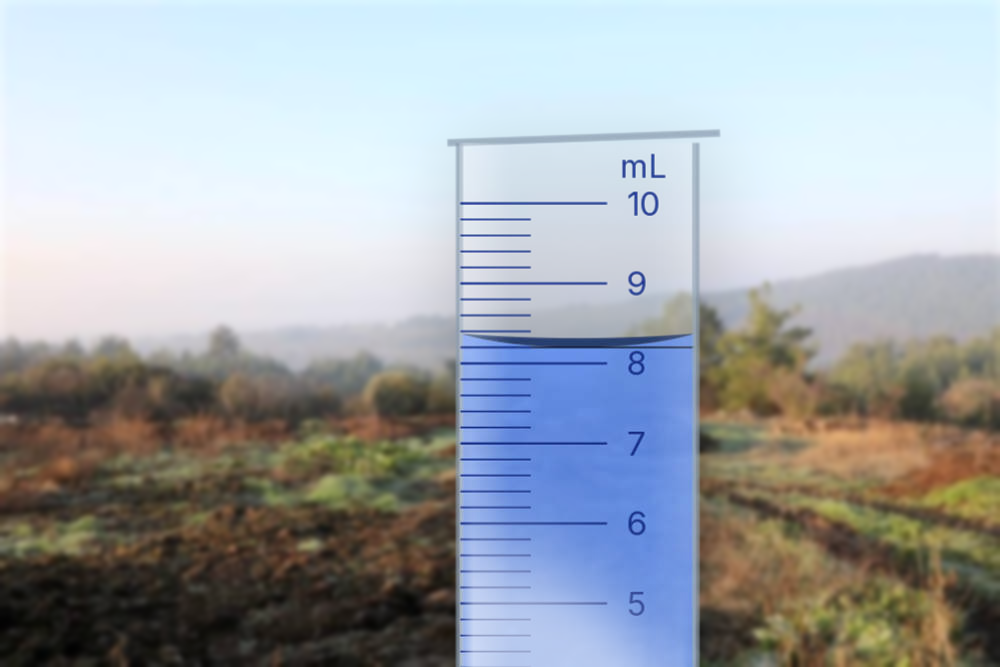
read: 8.2 mL
